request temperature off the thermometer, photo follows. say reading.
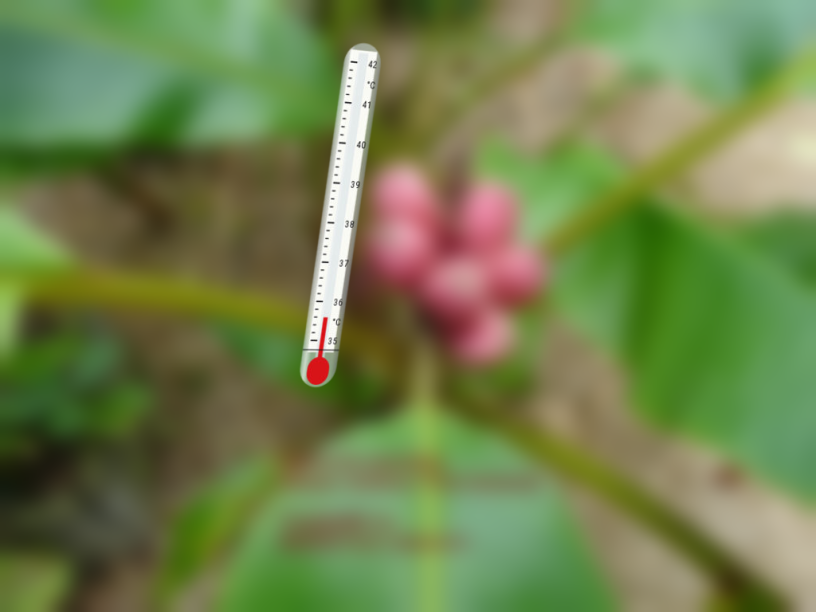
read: 35.6 °C
